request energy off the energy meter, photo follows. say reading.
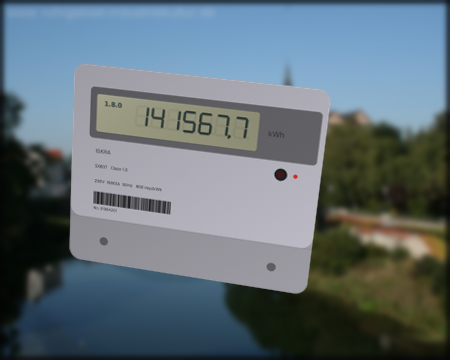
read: 141567.7 kWh
